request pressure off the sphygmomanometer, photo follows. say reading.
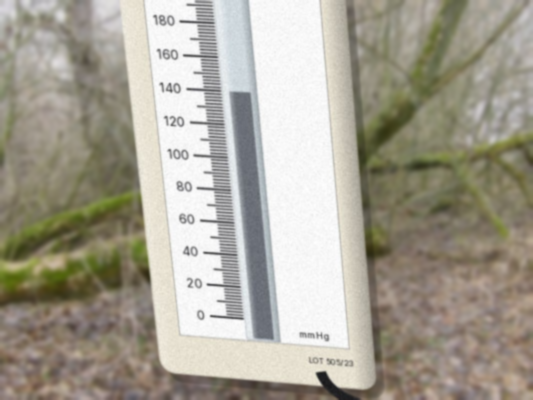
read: 140 mmHg
